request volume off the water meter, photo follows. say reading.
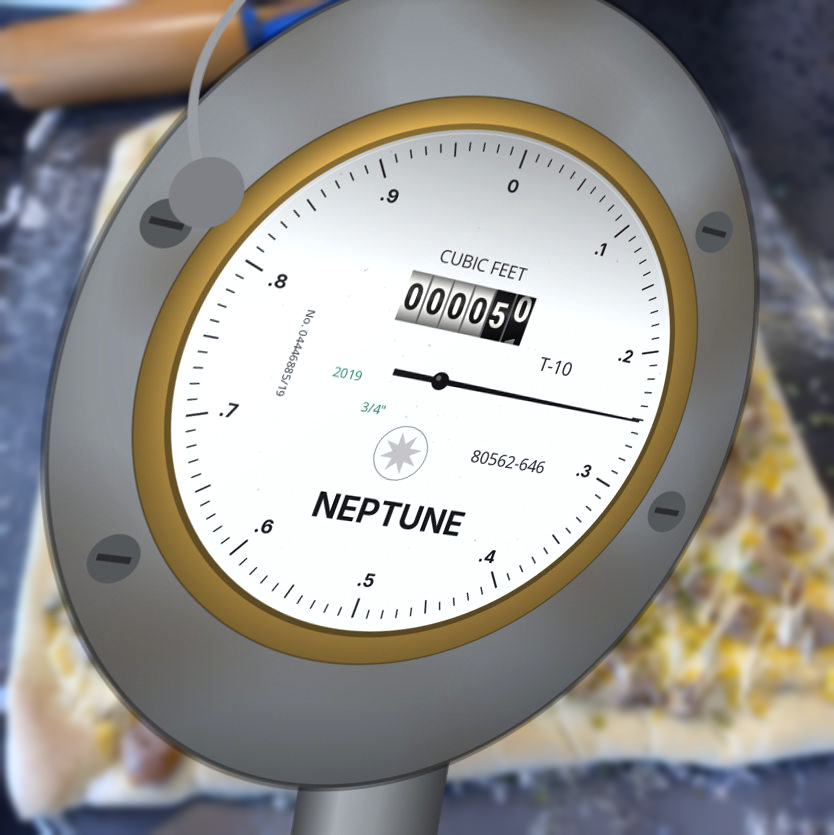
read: 50.25 ft³
